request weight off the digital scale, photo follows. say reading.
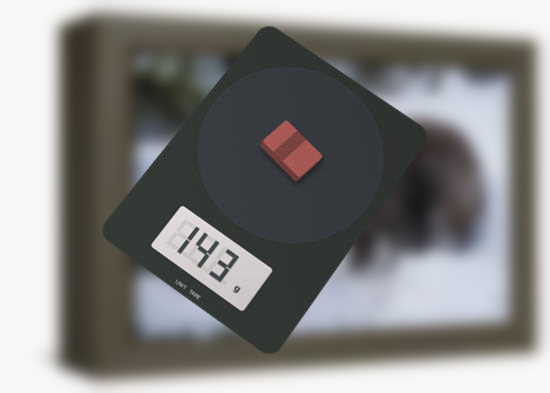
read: 143 g
